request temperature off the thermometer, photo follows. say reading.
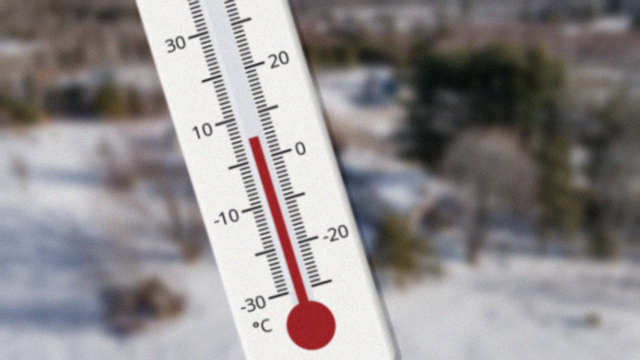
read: 5 °C
